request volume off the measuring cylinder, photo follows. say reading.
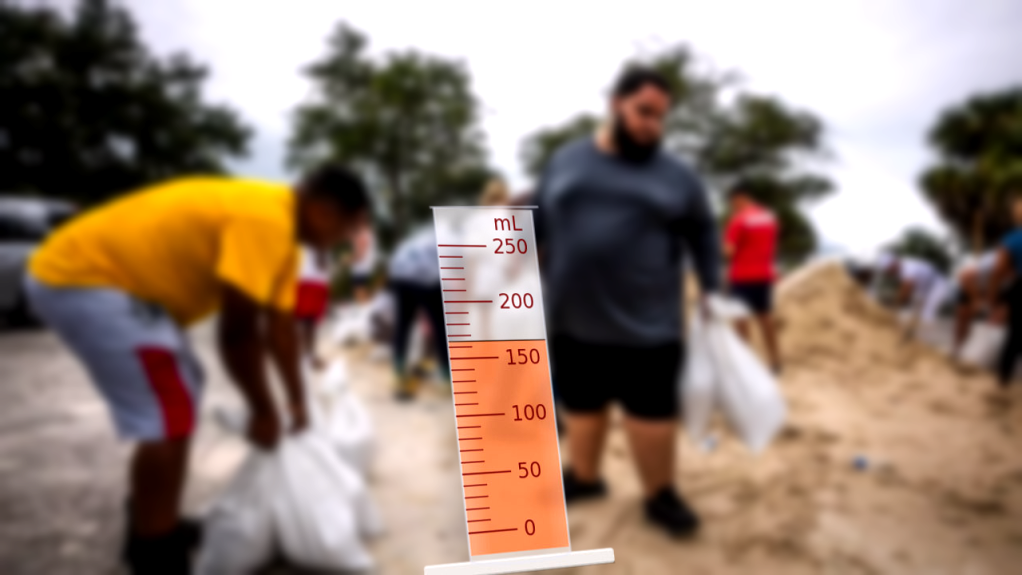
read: 165 mL
